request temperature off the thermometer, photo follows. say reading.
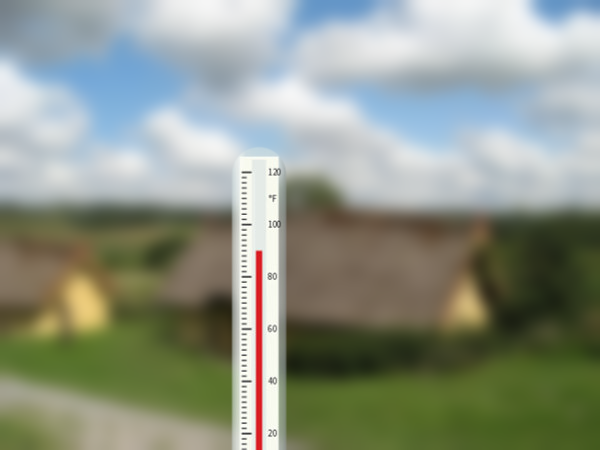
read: 90 °F
